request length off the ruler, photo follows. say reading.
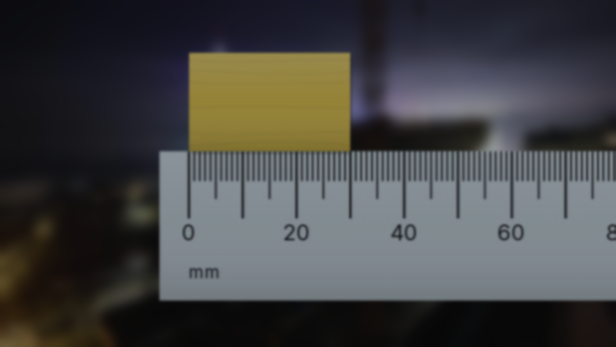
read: 30 mm
